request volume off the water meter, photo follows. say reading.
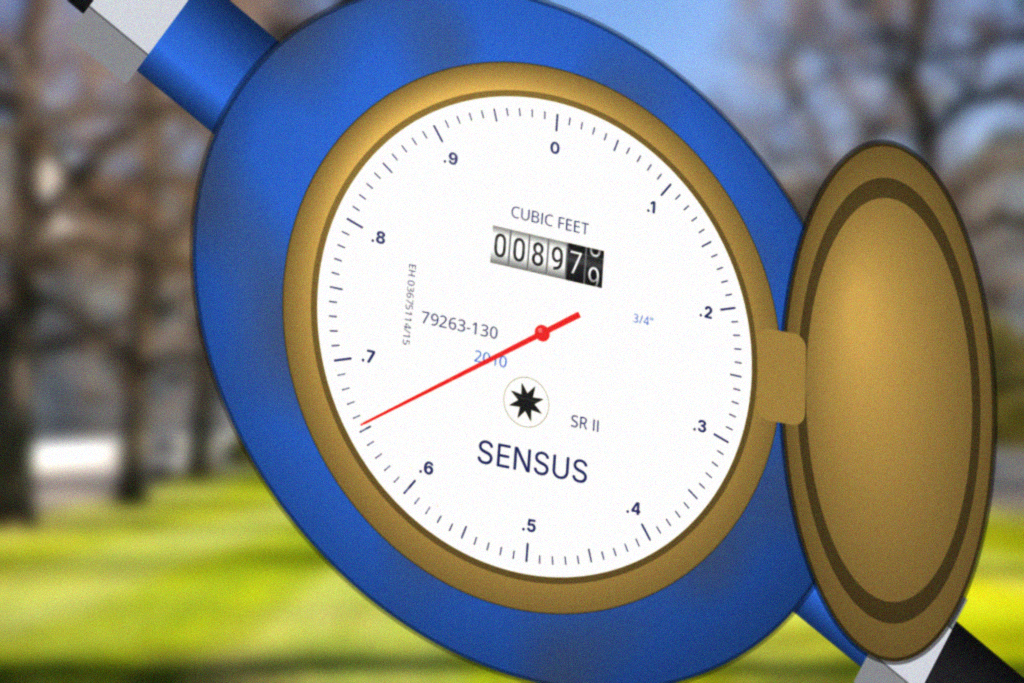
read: 8978.65 ft³
